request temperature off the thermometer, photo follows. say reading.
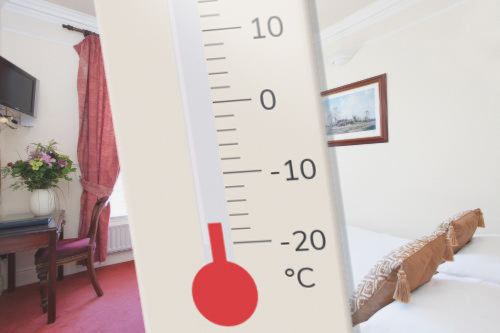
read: -17 °C
